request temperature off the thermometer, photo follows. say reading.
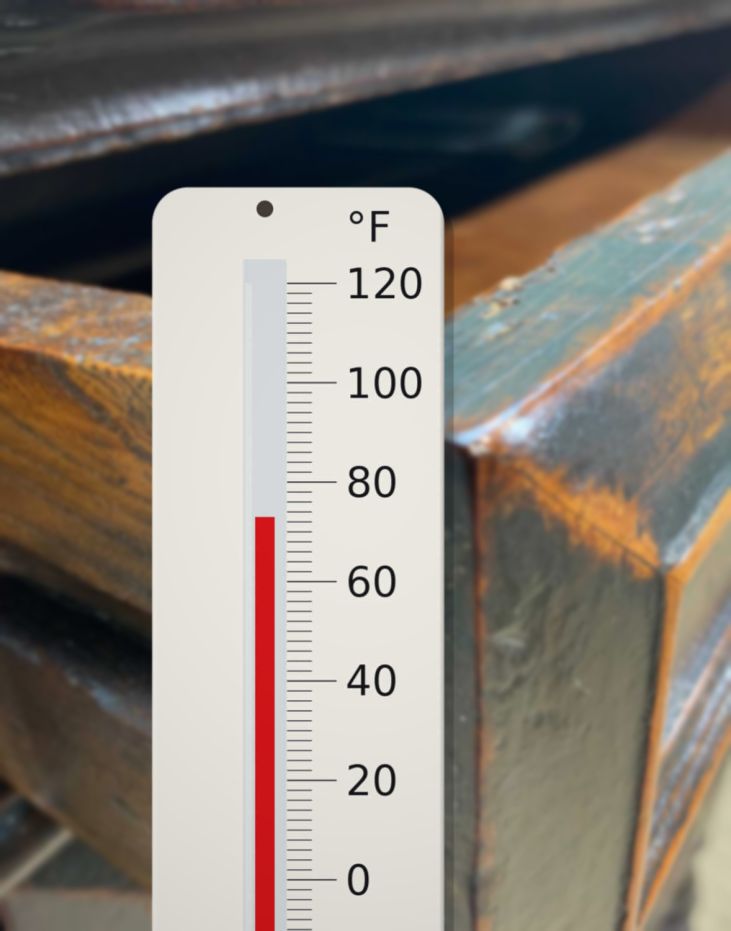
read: 73 °F
